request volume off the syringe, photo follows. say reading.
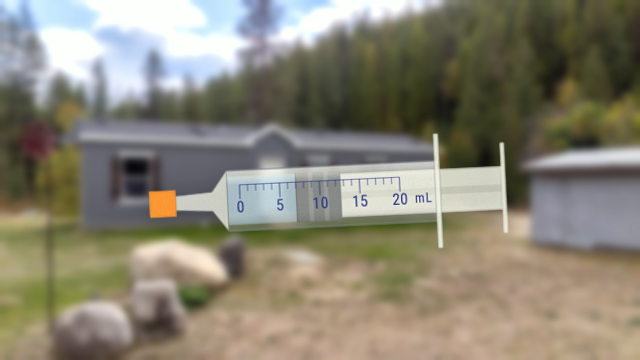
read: 7 mL
